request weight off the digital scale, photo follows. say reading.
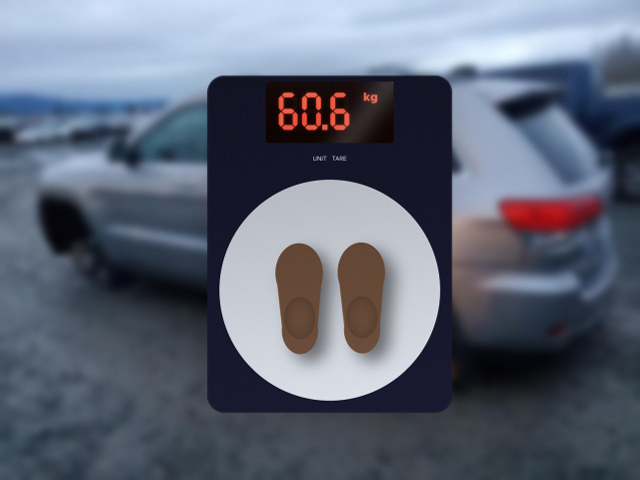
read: 60.6 kg
